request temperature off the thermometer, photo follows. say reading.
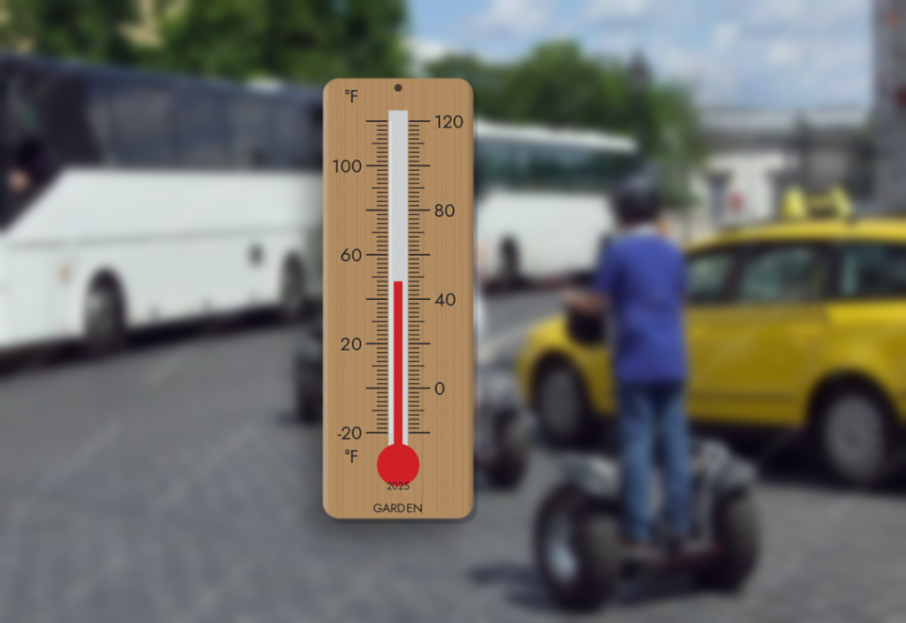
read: 48 °F
